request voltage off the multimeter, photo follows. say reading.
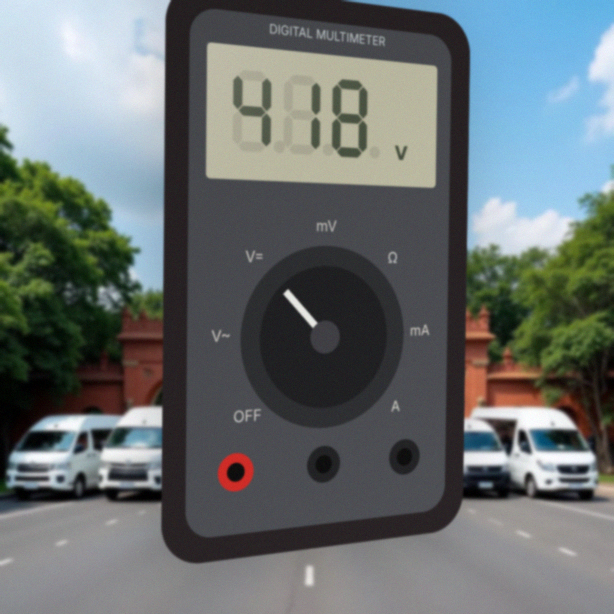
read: 418 V
